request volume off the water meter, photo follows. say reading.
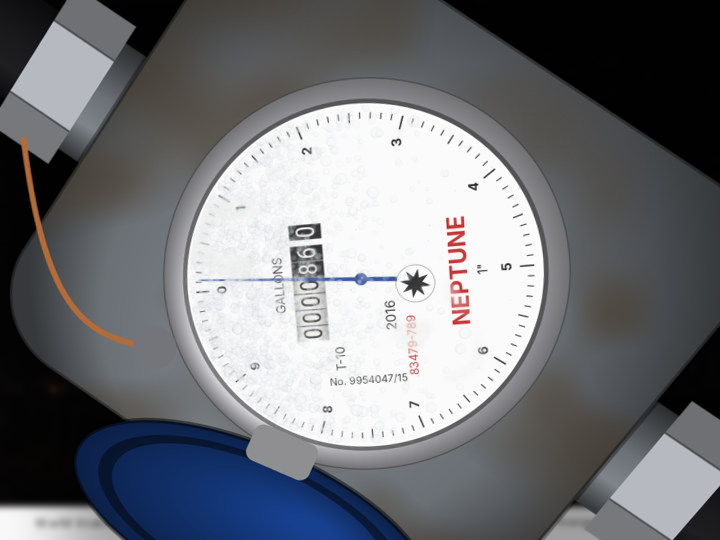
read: 860.1 gal
